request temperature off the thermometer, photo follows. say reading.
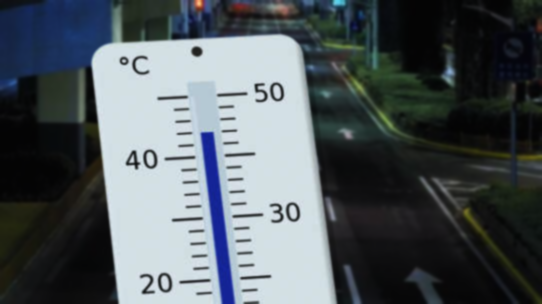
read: 44 °C
